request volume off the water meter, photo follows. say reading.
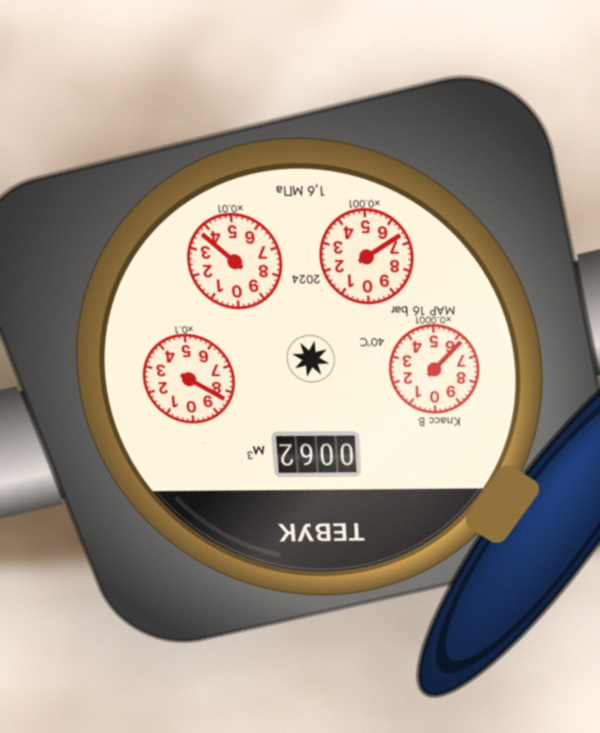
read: 62.8366 m³
